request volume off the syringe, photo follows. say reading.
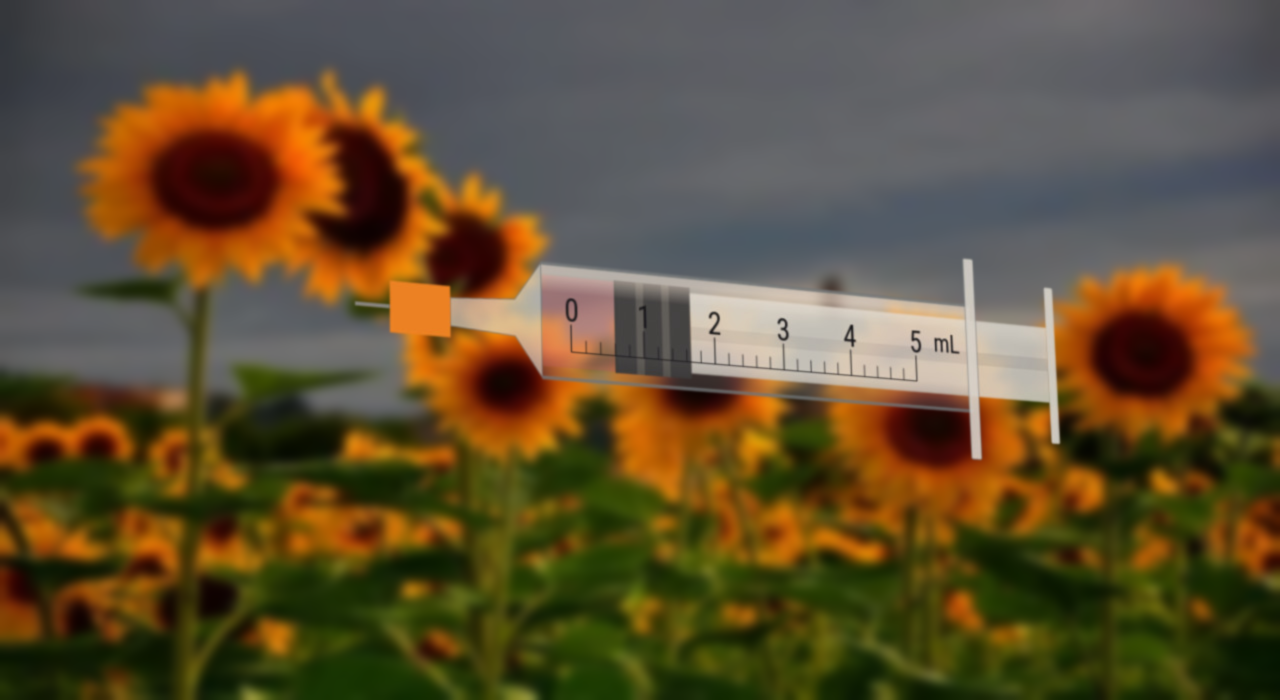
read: 0.6 mL
